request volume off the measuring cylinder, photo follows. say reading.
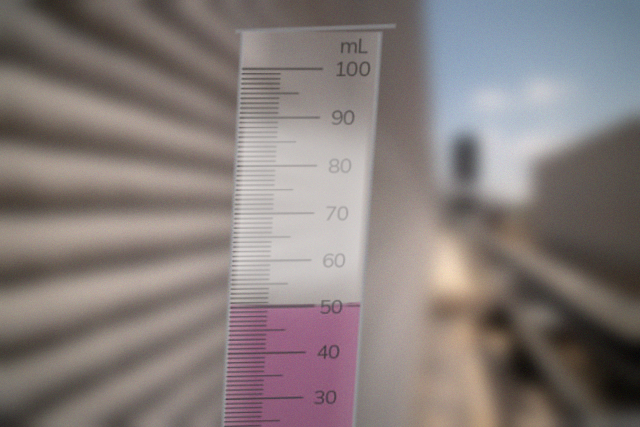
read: 50 mL
